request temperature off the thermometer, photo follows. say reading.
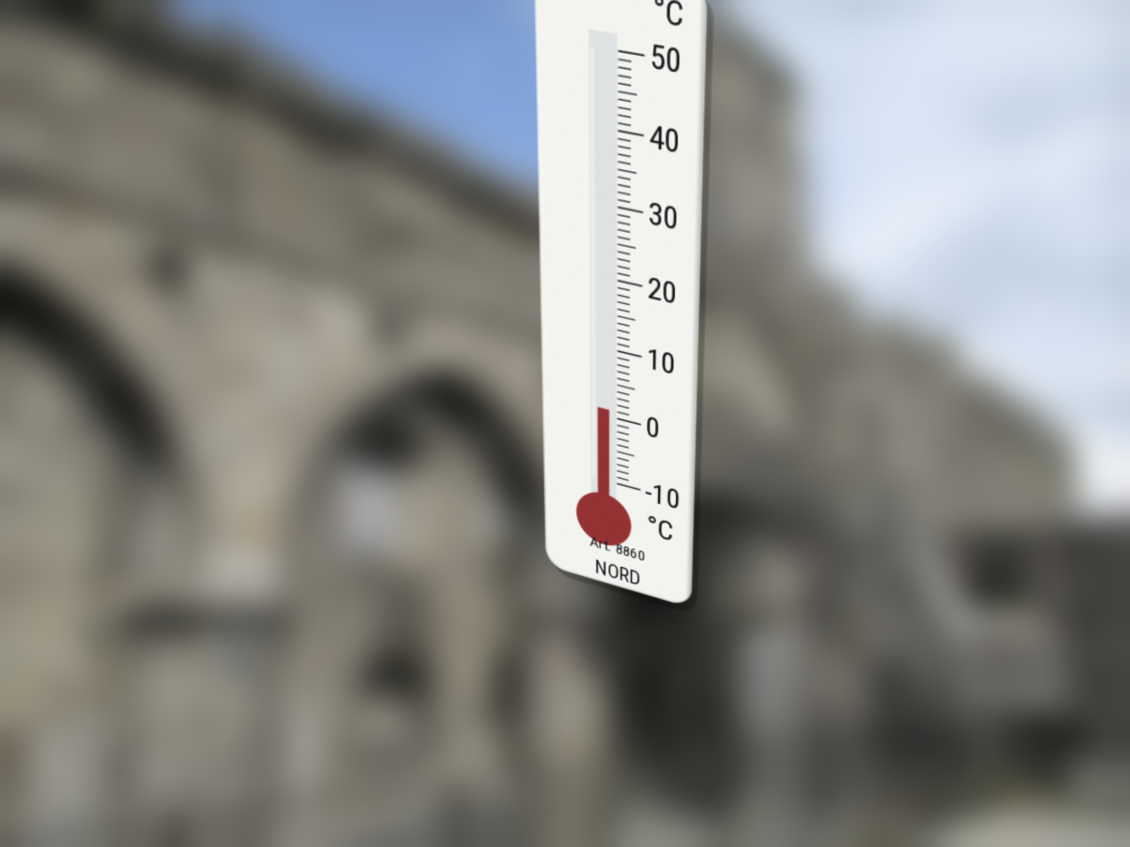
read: 1 °C
